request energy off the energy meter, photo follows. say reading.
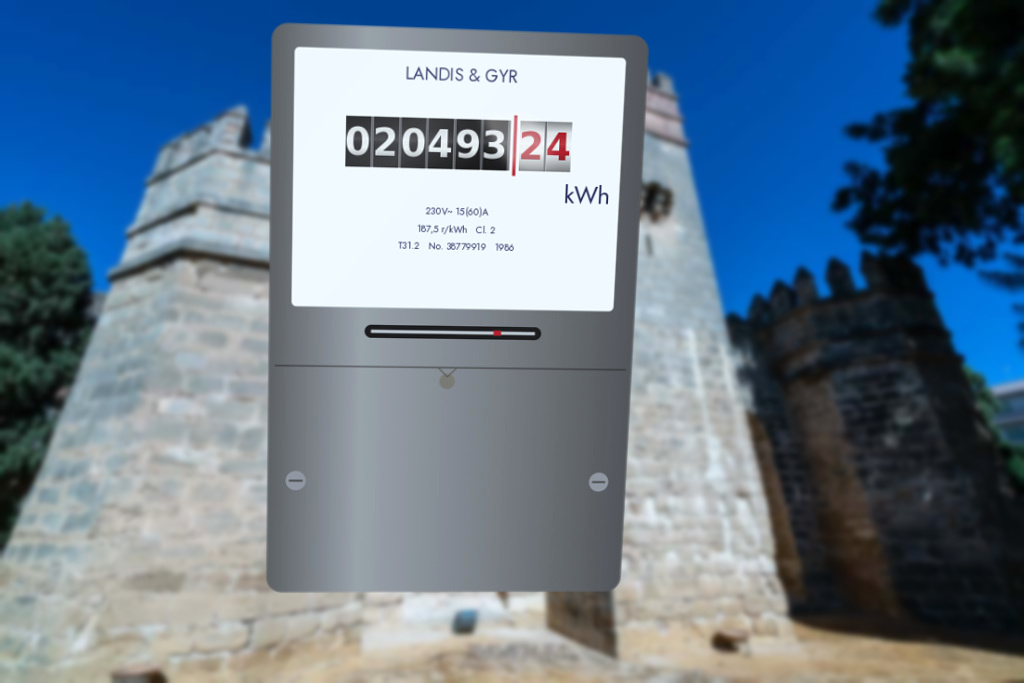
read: 20493.24 kWh
